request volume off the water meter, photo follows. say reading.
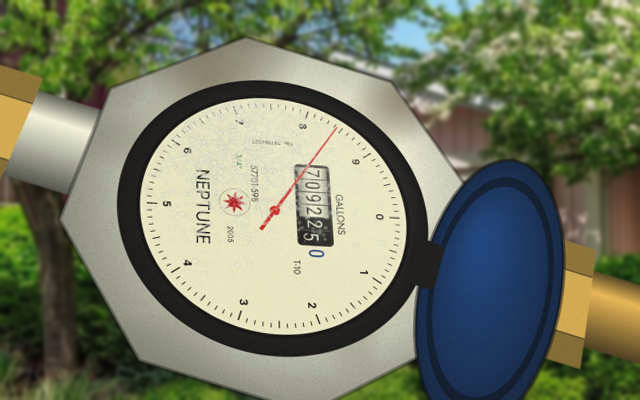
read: 7092248.4 gal
